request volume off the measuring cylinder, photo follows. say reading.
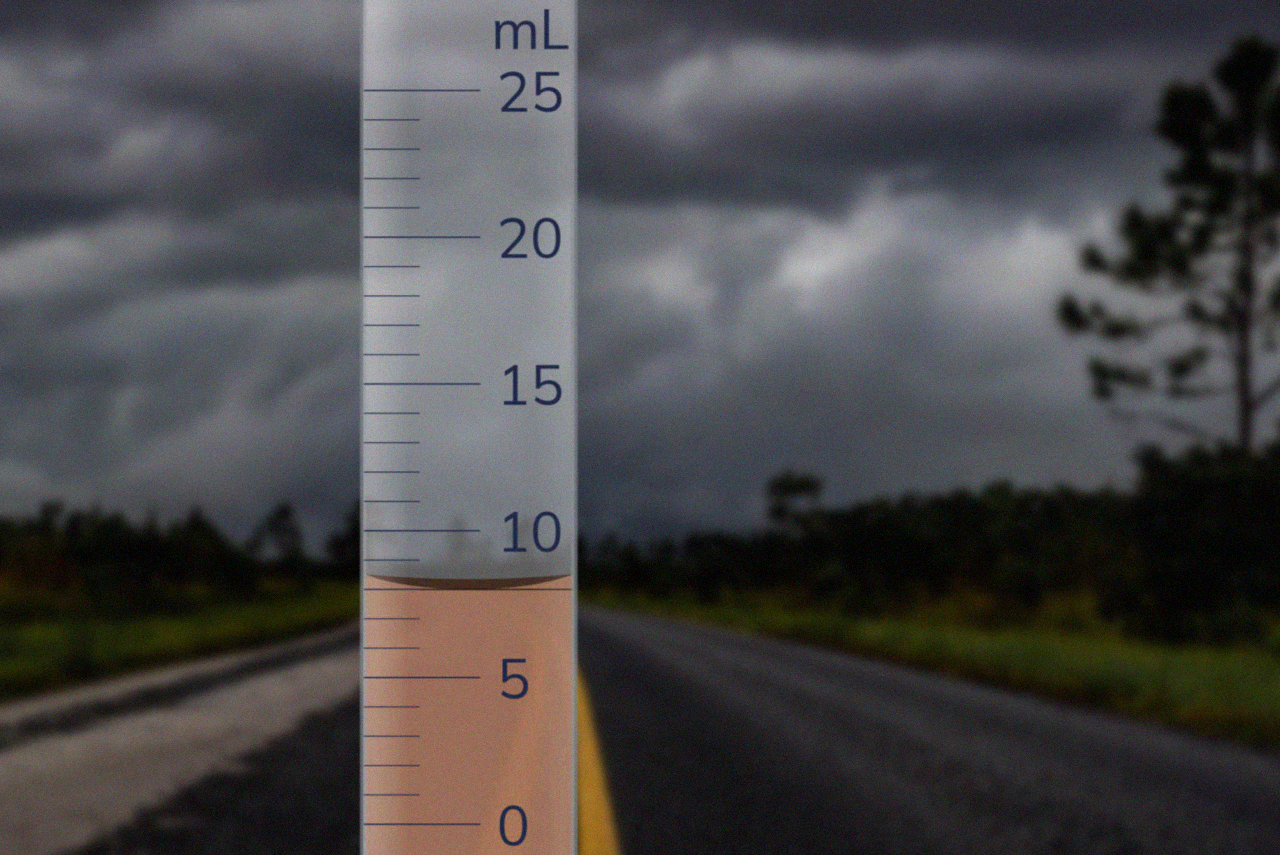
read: 8 mL
